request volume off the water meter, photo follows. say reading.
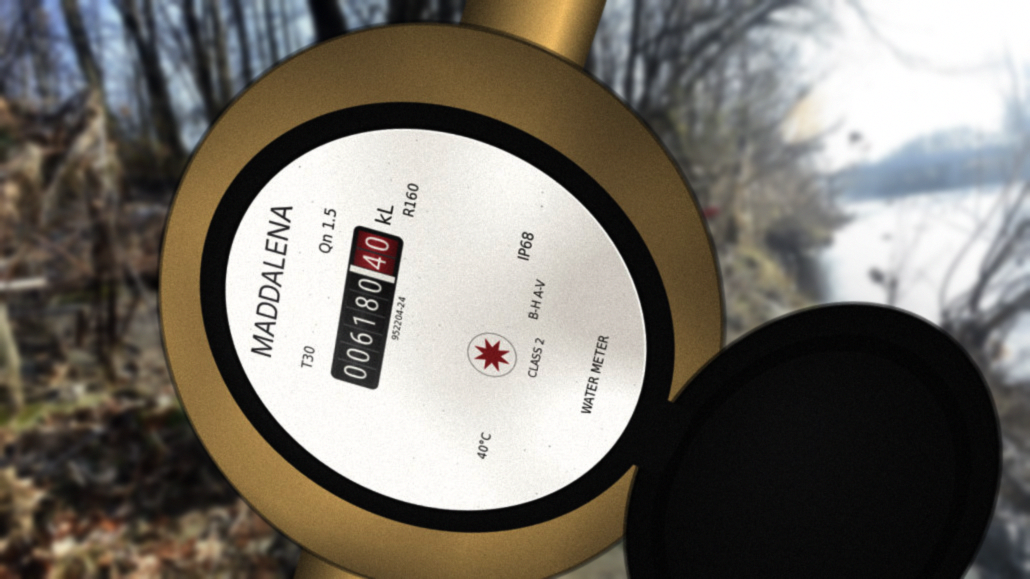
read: 6180.40 kL
